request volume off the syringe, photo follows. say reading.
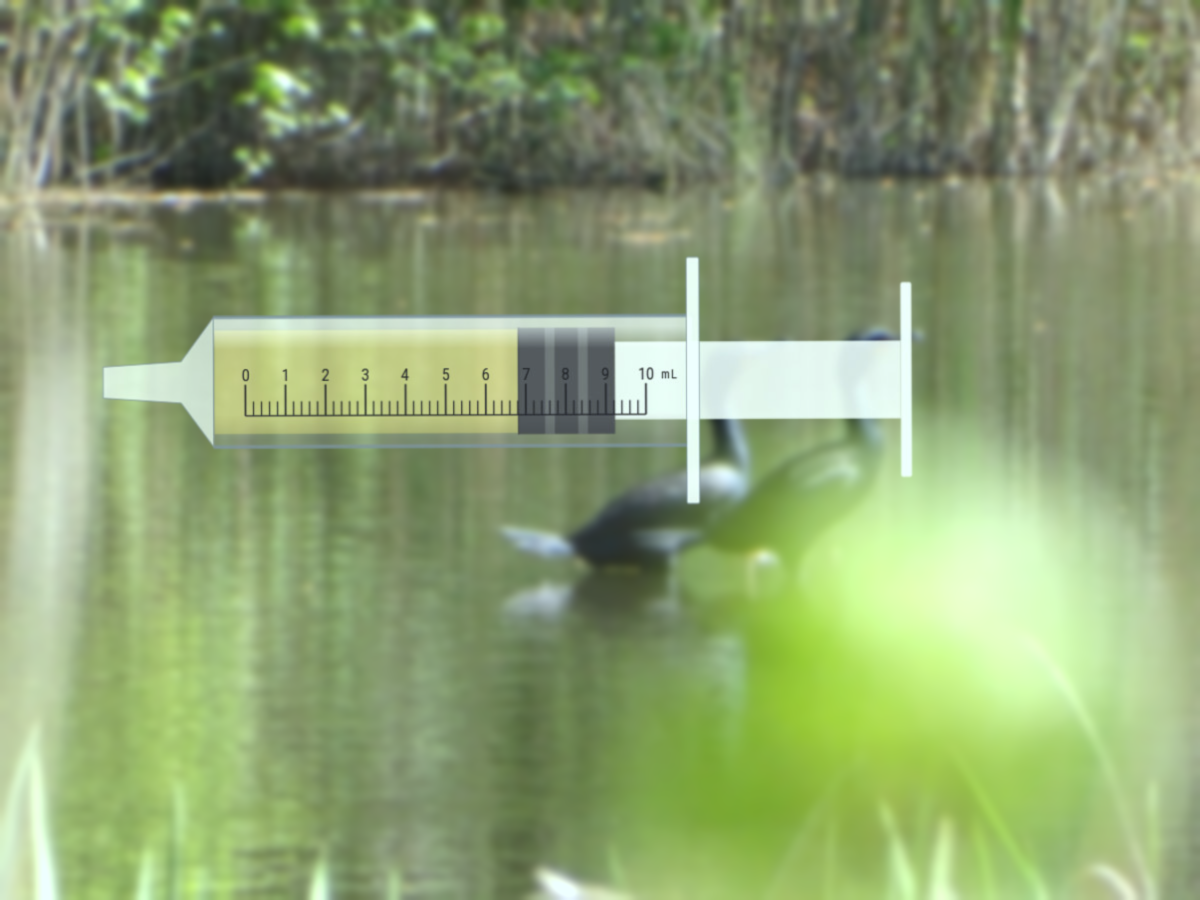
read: 6.8 mL
